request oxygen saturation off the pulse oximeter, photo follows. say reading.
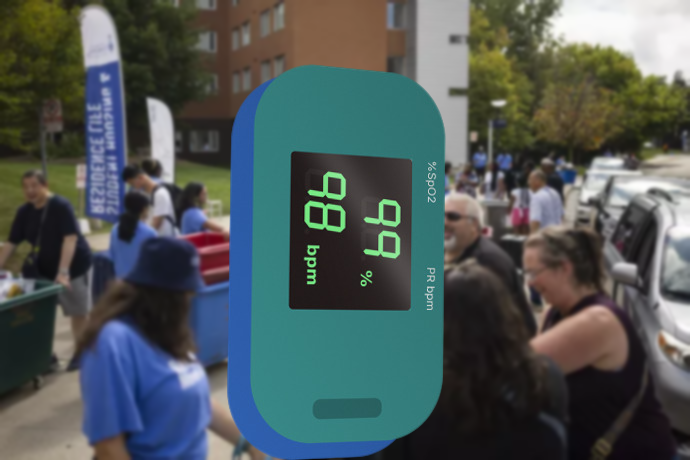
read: 99 %
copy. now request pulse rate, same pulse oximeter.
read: 98 bpm
